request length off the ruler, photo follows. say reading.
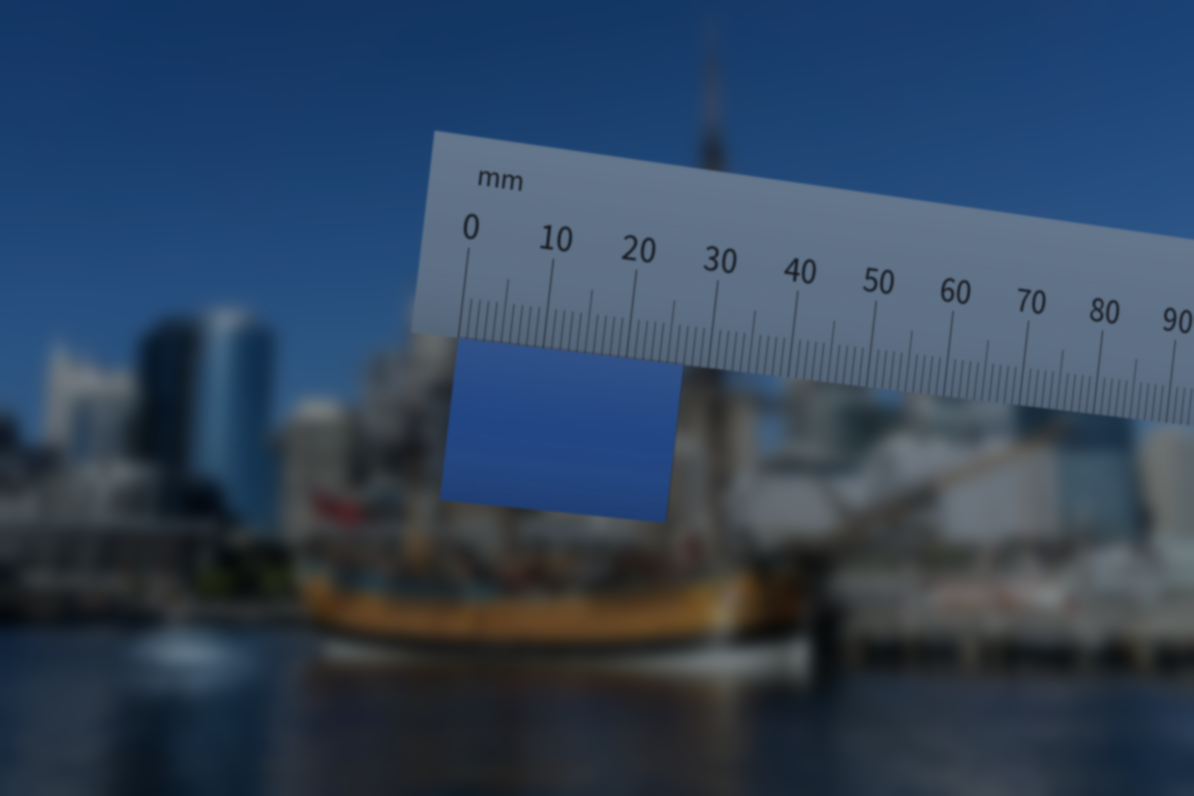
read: 27 mm
